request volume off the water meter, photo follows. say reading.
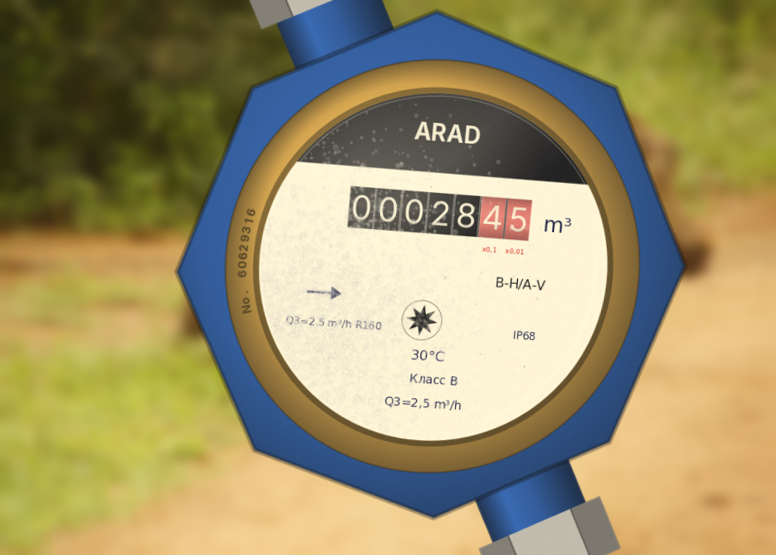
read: 28.45 m³
